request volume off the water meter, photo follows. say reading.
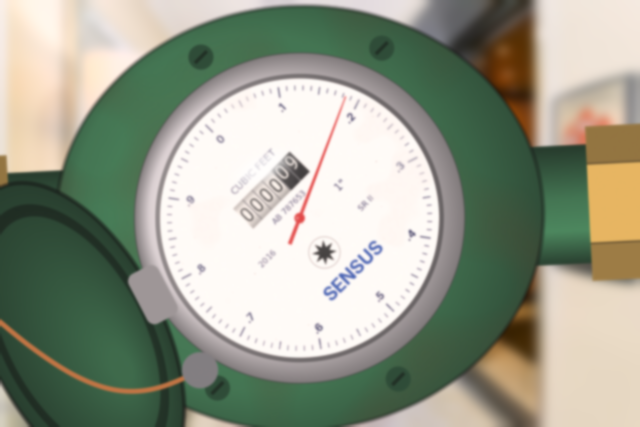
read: 9.18 ft³
